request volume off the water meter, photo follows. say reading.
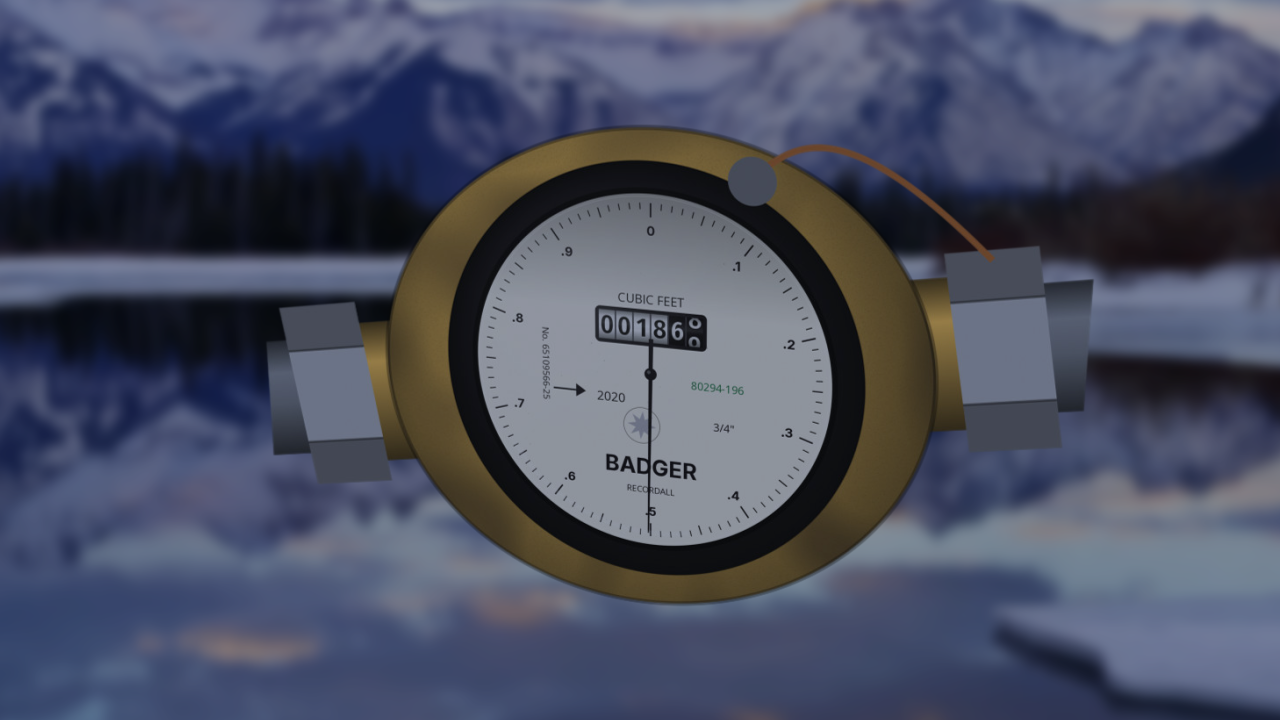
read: 1868.50 ft³
